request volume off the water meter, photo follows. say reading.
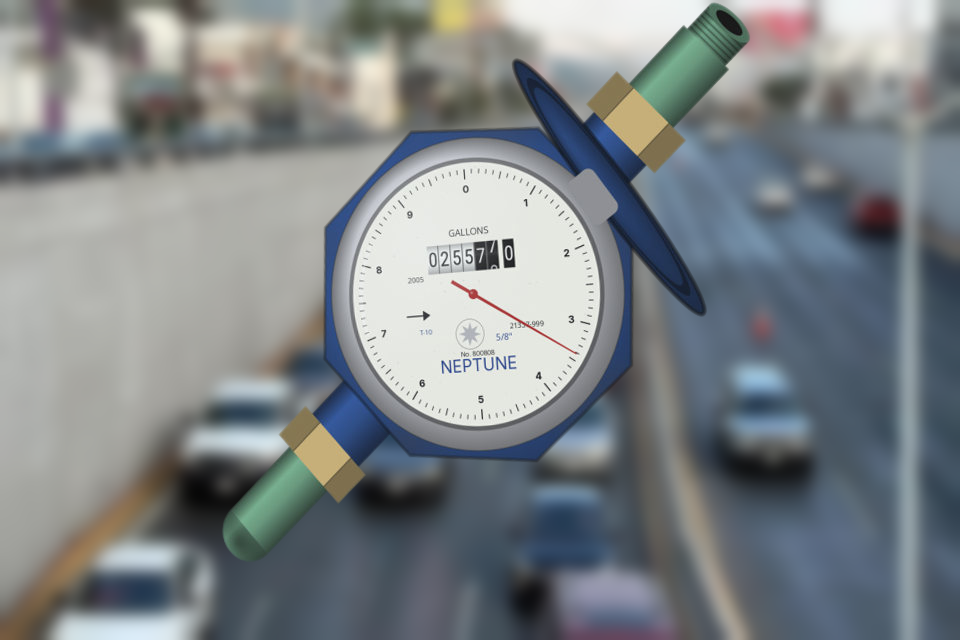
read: 255773.4 gal
